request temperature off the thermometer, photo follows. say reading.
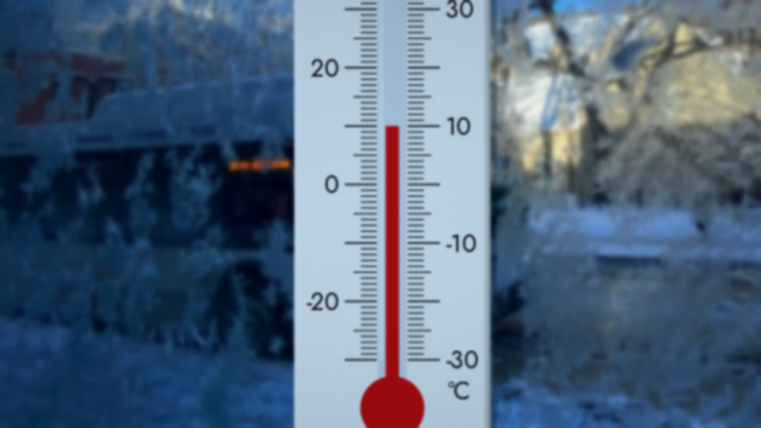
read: 10 °C
